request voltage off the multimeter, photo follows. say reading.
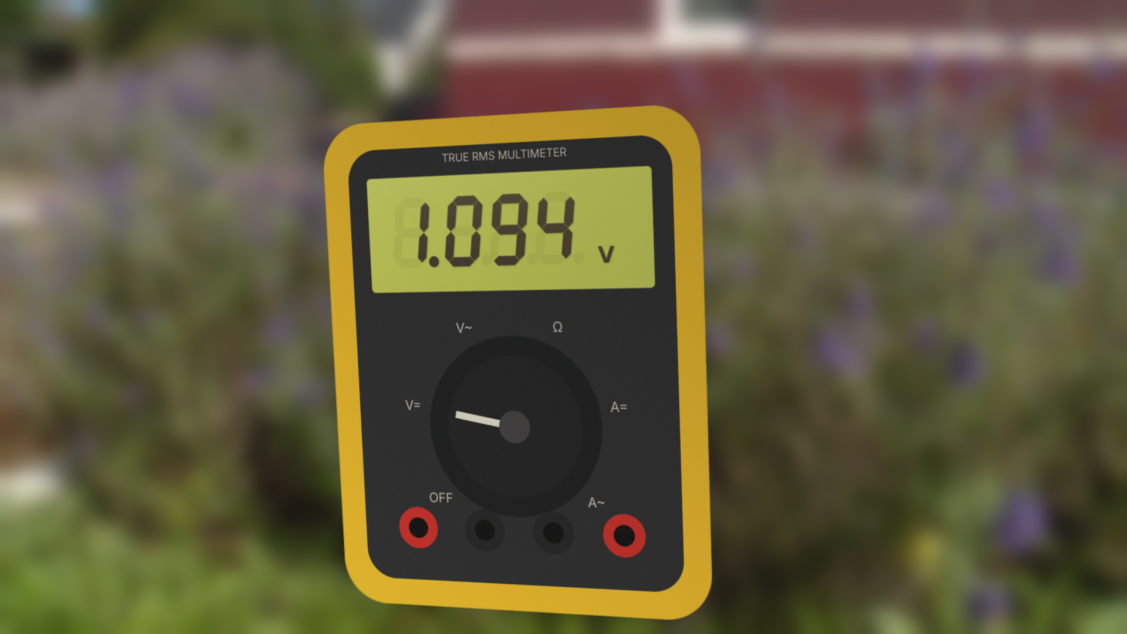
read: 1.094 V
